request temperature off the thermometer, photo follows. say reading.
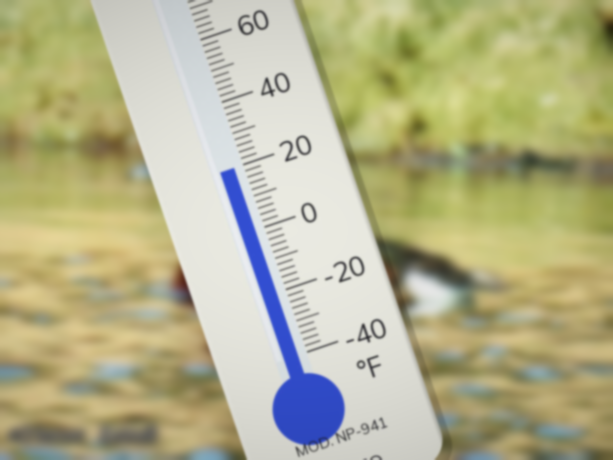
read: 20 °F
